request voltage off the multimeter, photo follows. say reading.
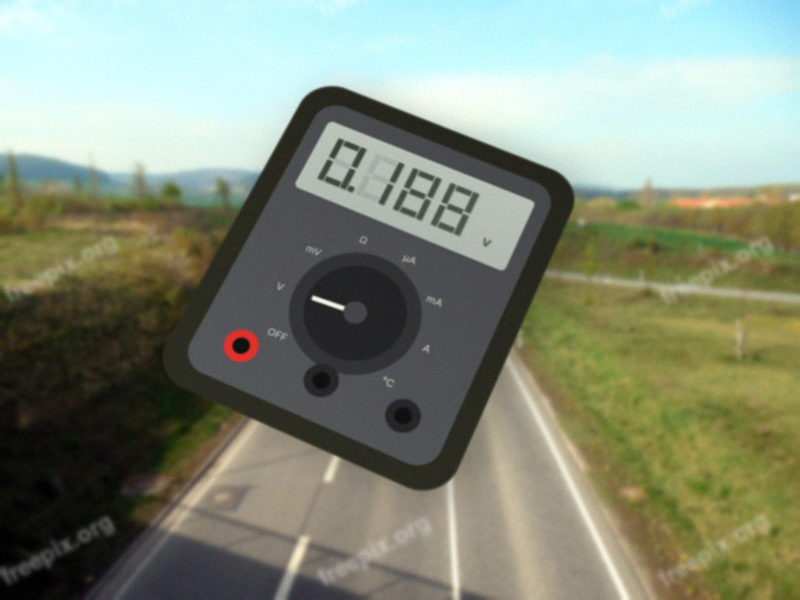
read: 0.188 V
